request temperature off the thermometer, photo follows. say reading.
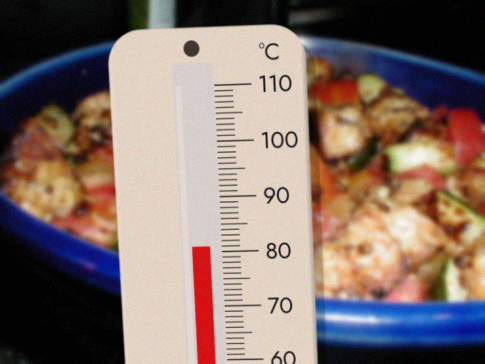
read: 81 °C
